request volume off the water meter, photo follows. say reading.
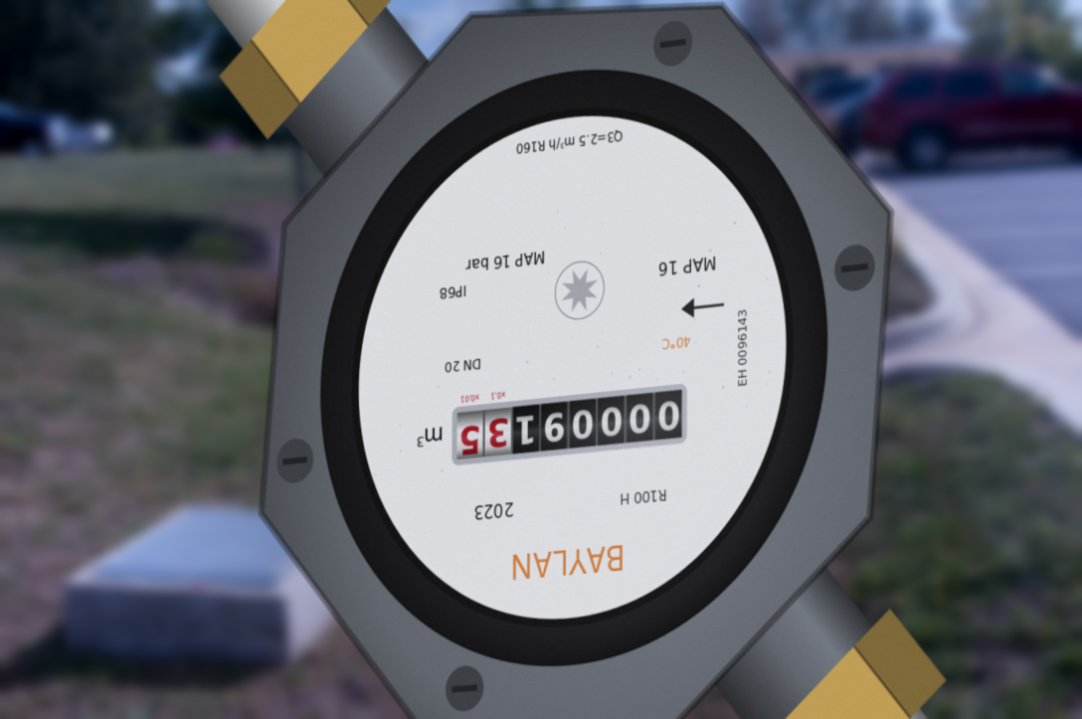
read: 91.35 m³
